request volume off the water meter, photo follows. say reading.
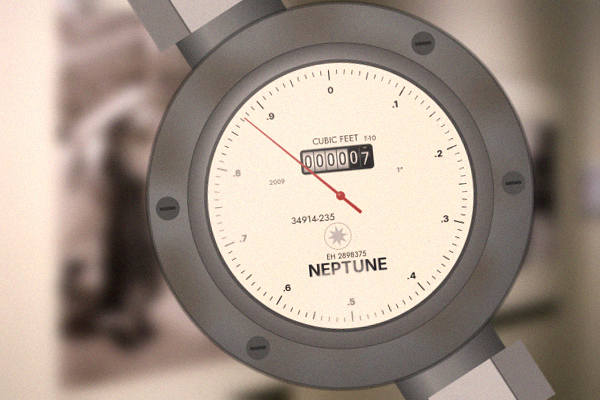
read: 6.87 ft³
